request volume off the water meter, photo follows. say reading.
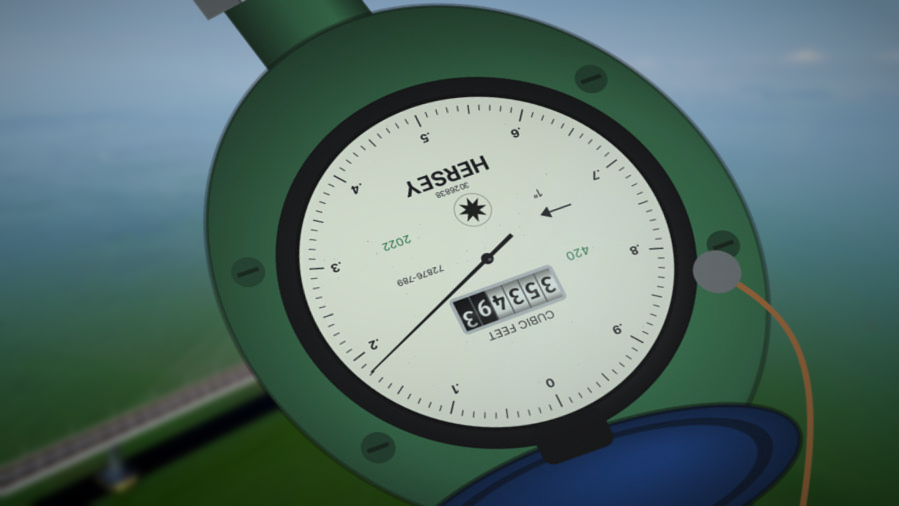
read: 353493.18 ft³
